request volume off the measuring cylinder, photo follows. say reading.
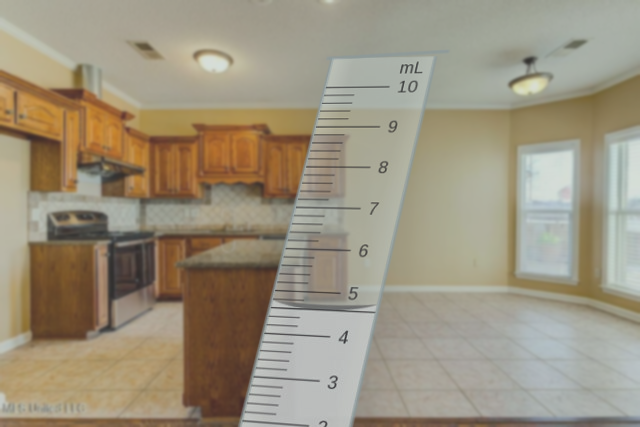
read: 4.6 mL
